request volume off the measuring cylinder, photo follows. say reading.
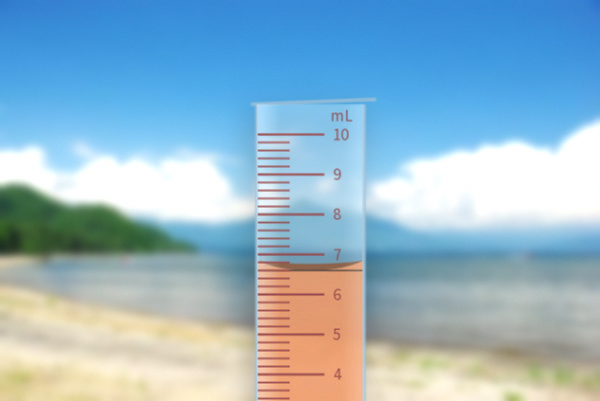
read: 6.6 mL
